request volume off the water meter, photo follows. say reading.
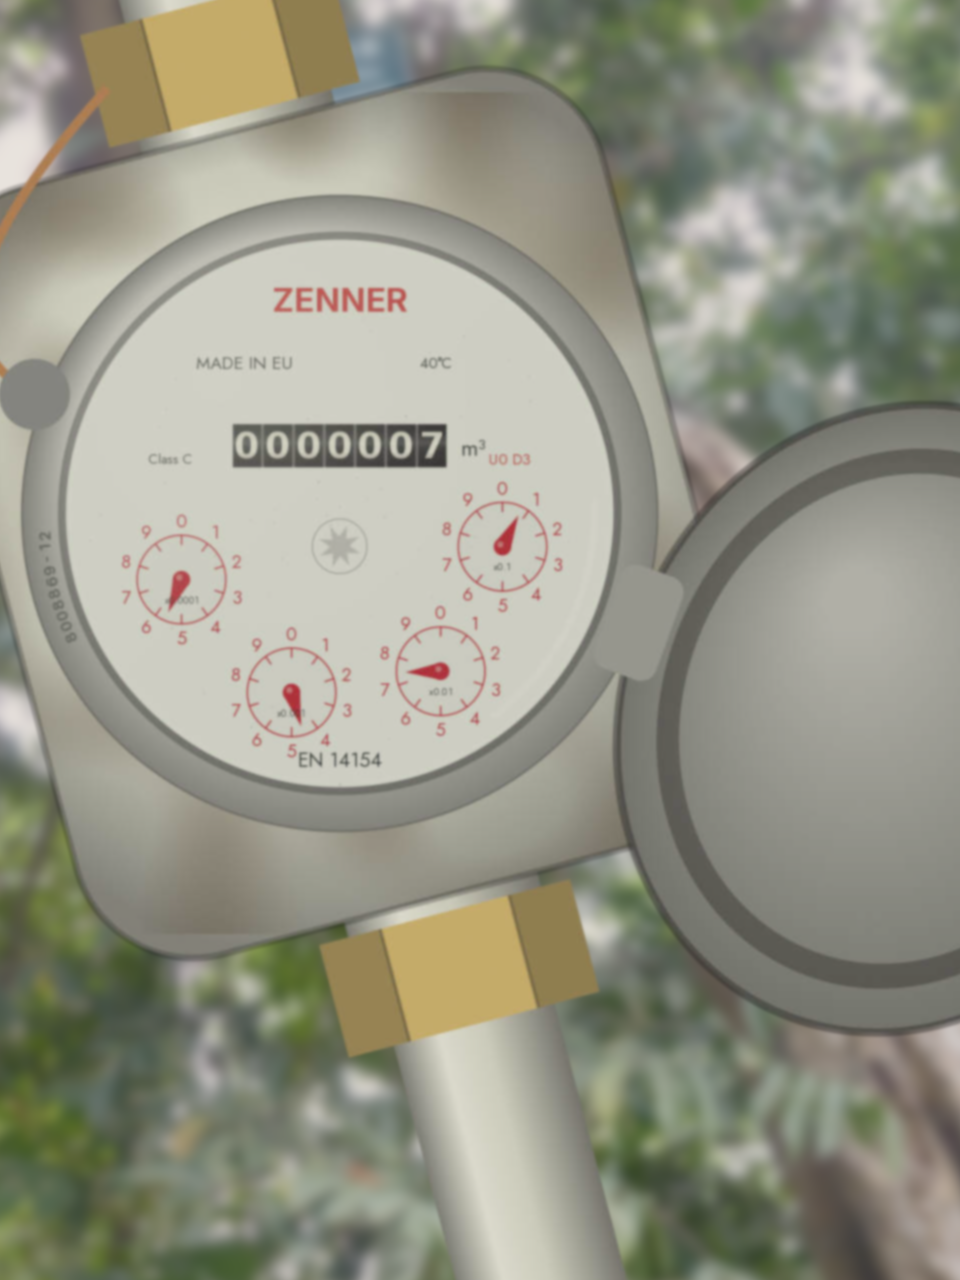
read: 7.0745 m³
